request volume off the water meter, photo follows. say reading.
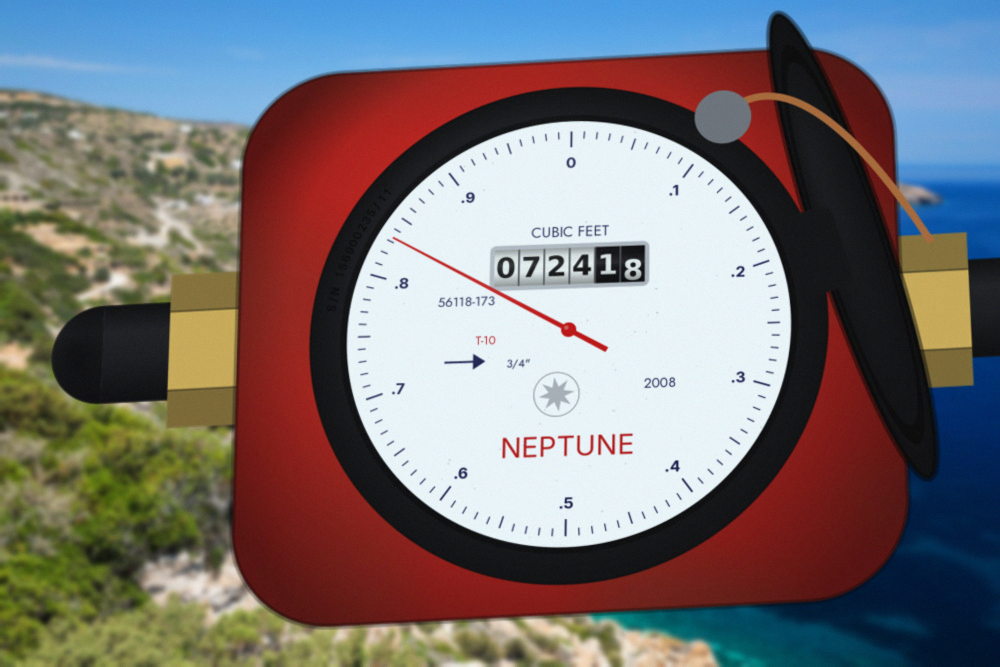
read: 72417.83 ft³
